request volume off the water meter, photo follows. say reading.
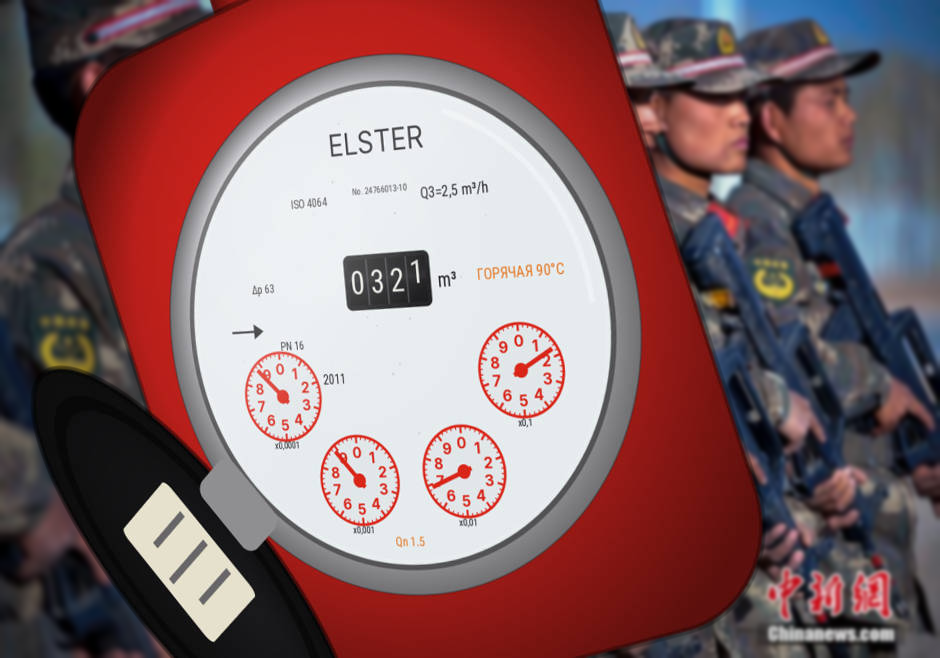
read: 321.1688 m³
